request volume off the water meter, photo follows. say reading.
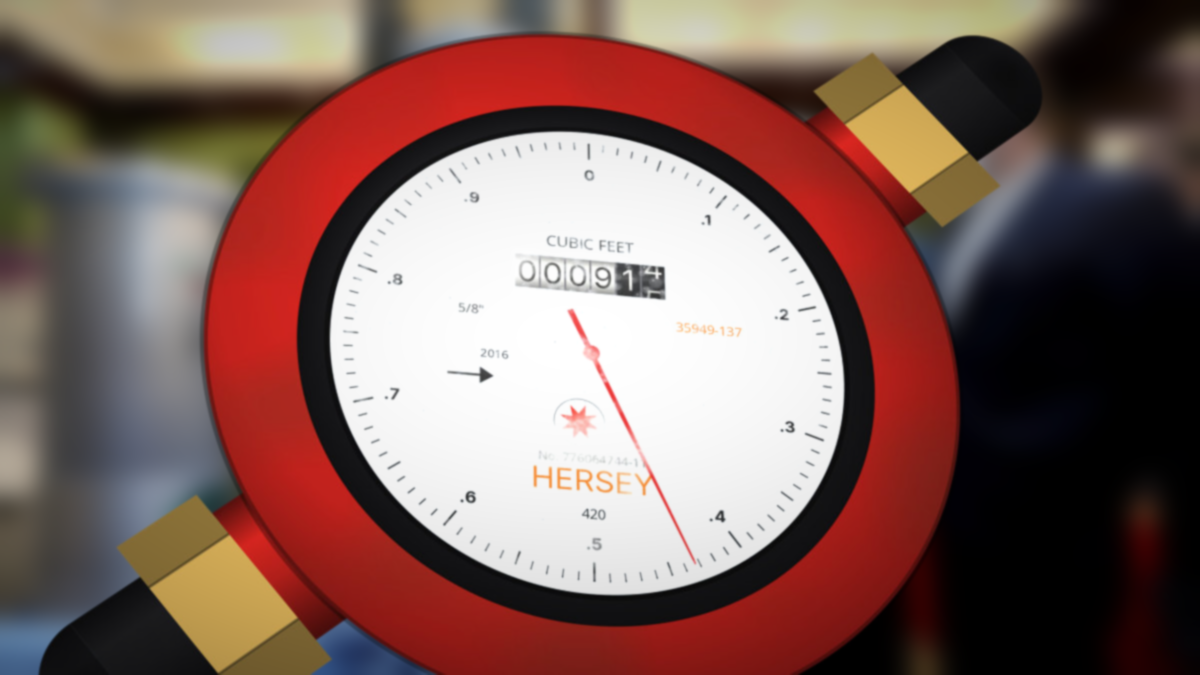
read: 914.43 ft³
